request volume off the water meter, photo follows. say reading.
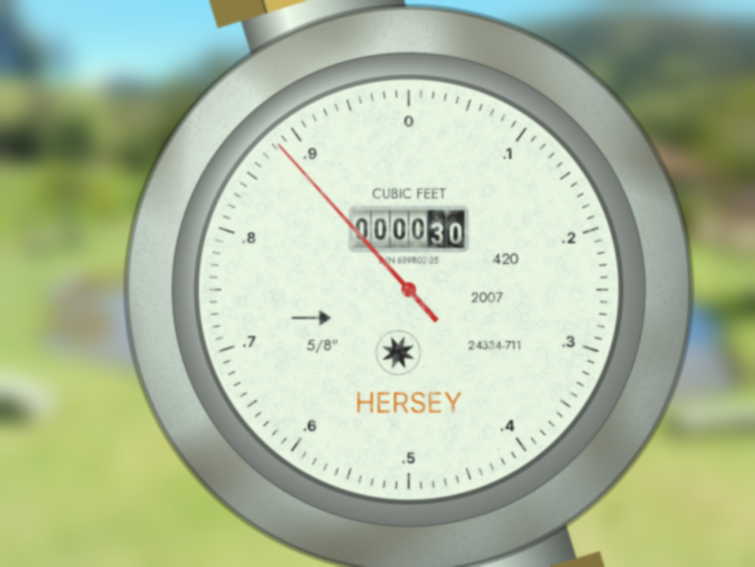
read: 29.88 ft³
